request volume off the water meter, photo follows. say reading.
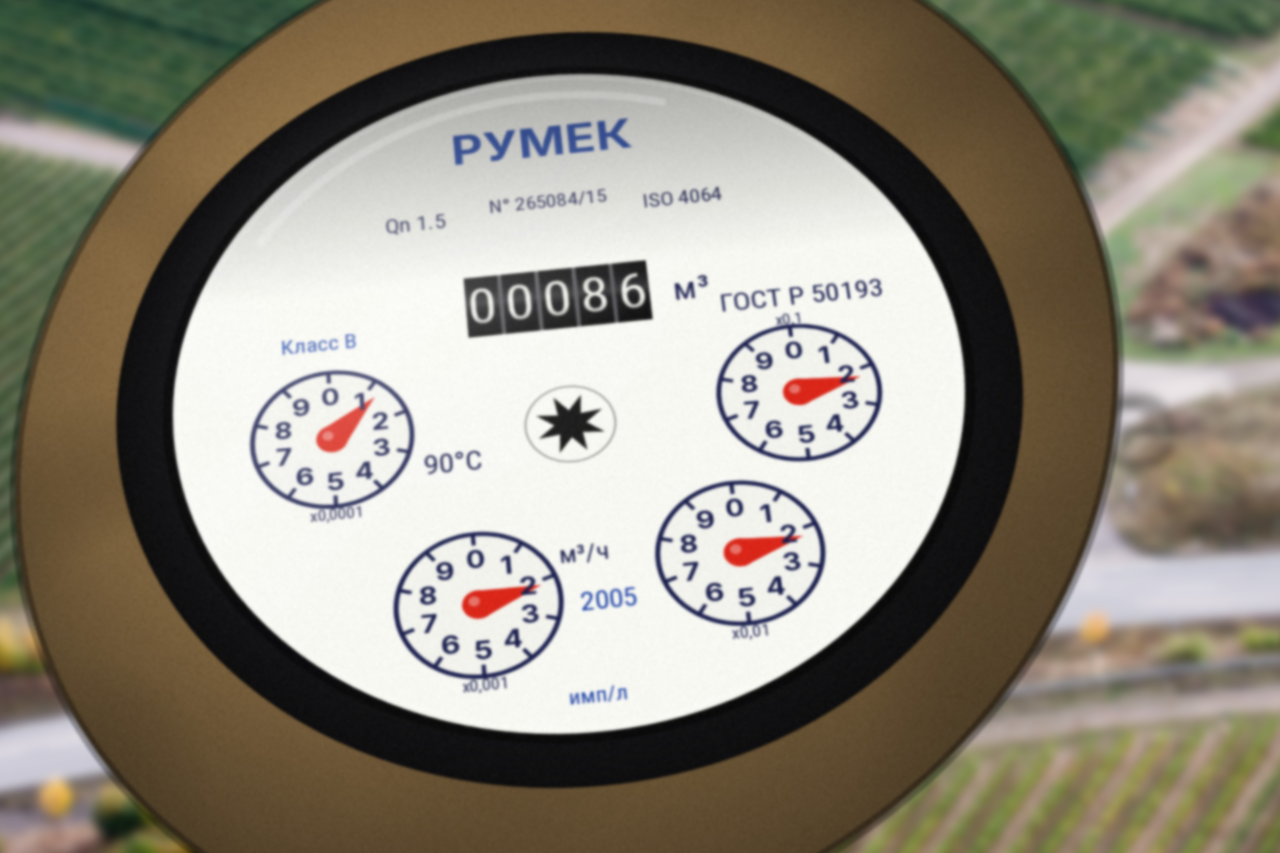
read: 86.2221 m³
